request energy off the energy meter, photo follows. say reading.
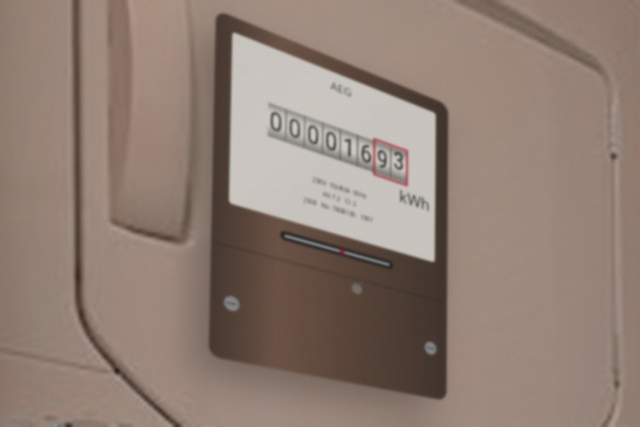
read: 16.93 kWh
